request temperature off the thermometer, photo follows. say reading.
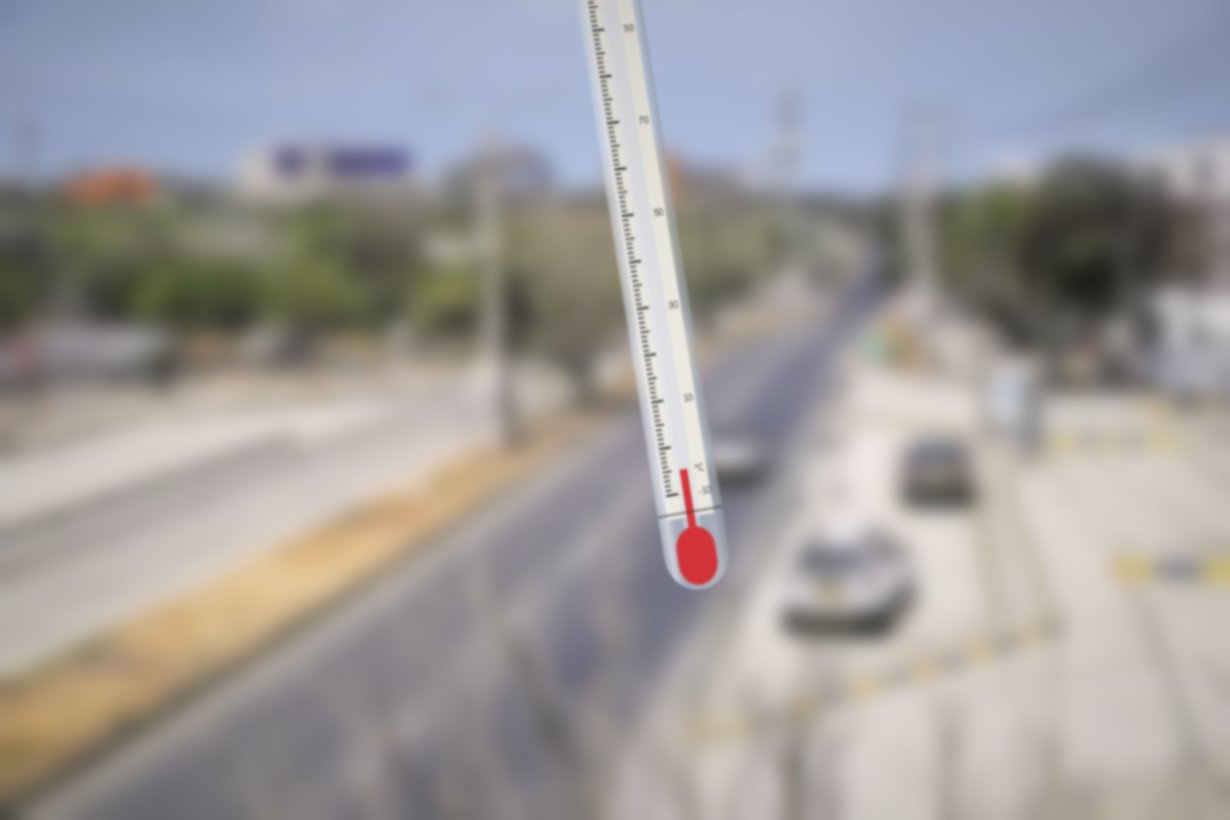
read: -5 °C
